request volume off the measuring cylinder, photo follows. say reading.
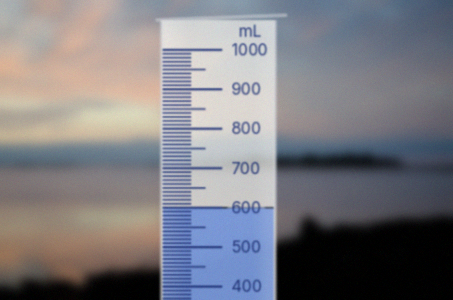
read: 600 mL
